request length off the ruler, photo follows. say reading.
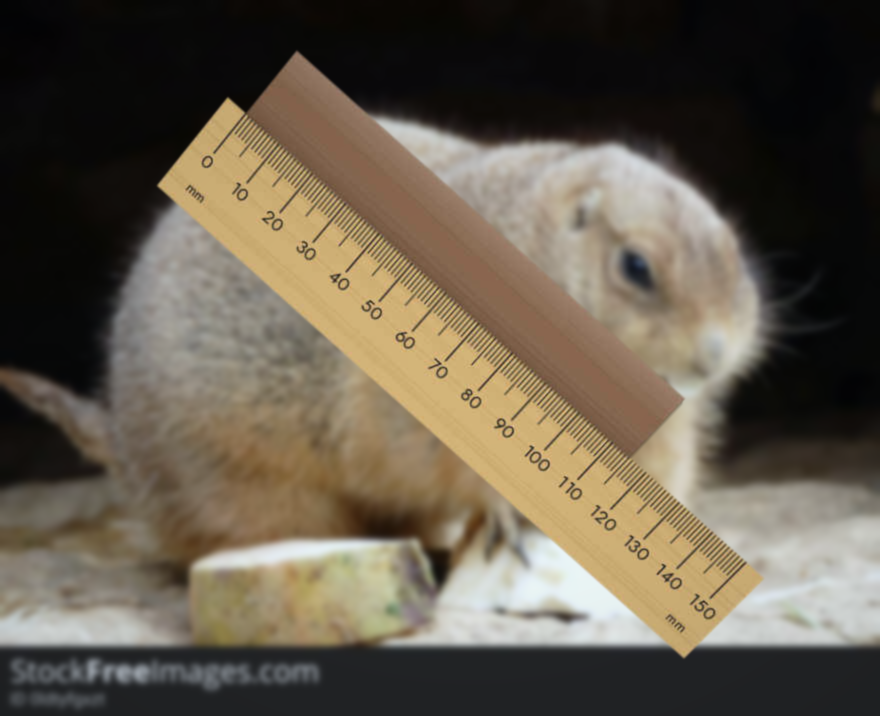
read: 115 mm
